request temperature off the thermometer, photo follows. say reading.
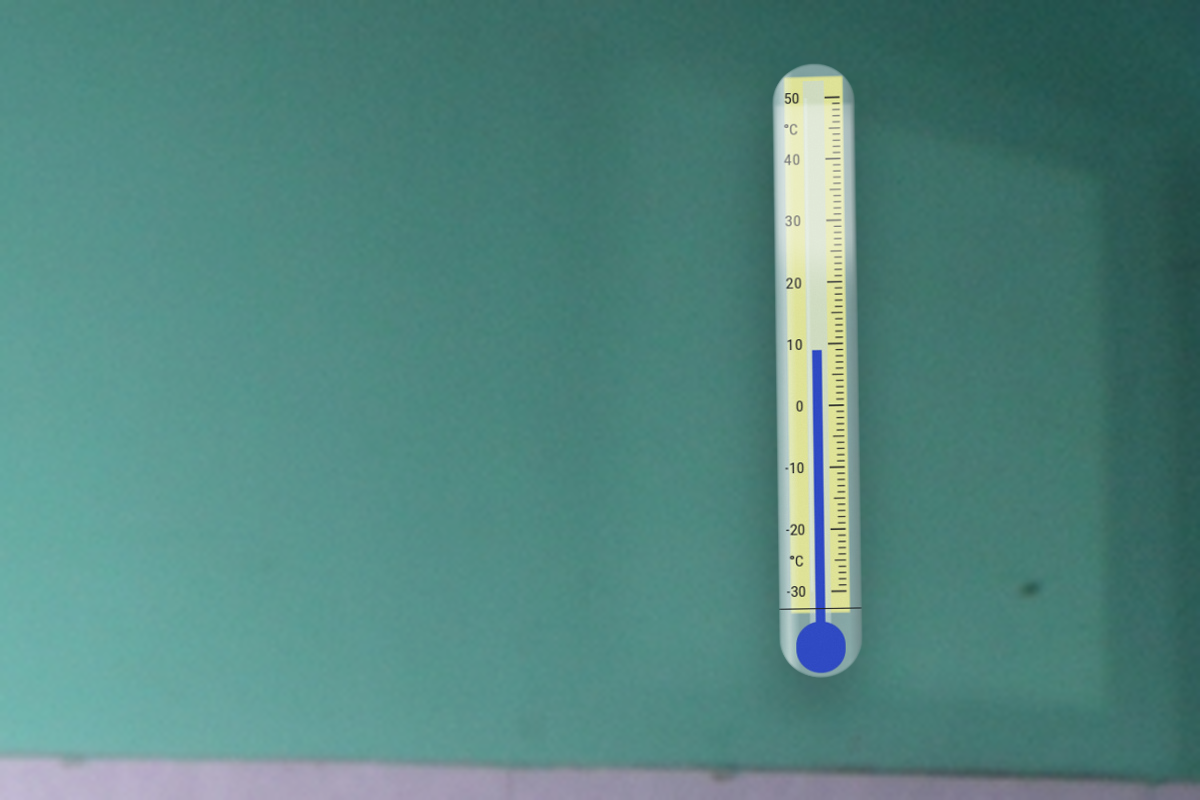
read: 9 °C
